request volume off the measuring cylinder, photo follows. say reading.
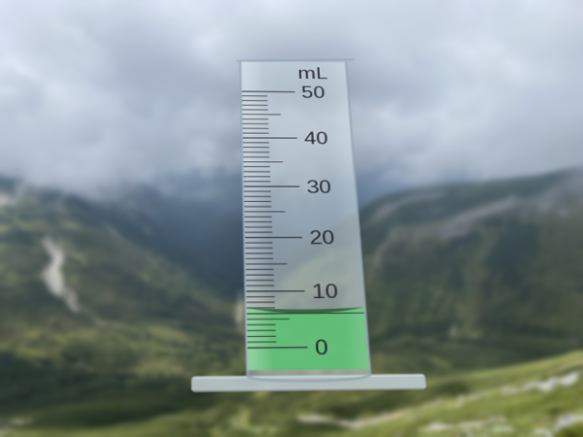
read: 6 mL
